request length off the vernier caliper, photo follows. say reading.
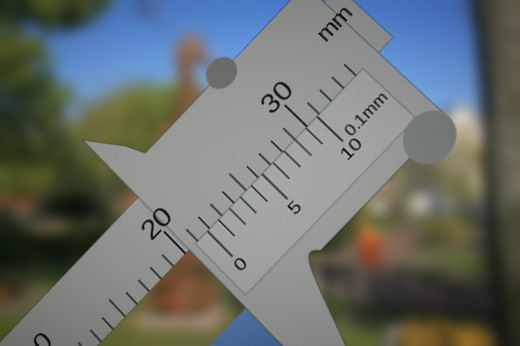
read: 21.8 mm
